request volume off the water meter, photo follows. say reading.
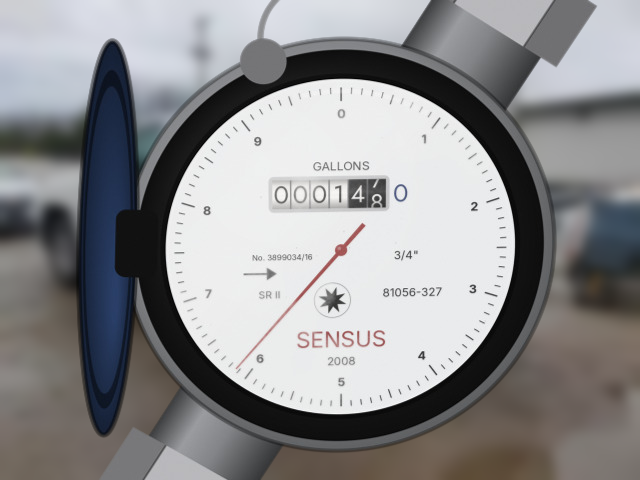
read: 1476.1 gal
